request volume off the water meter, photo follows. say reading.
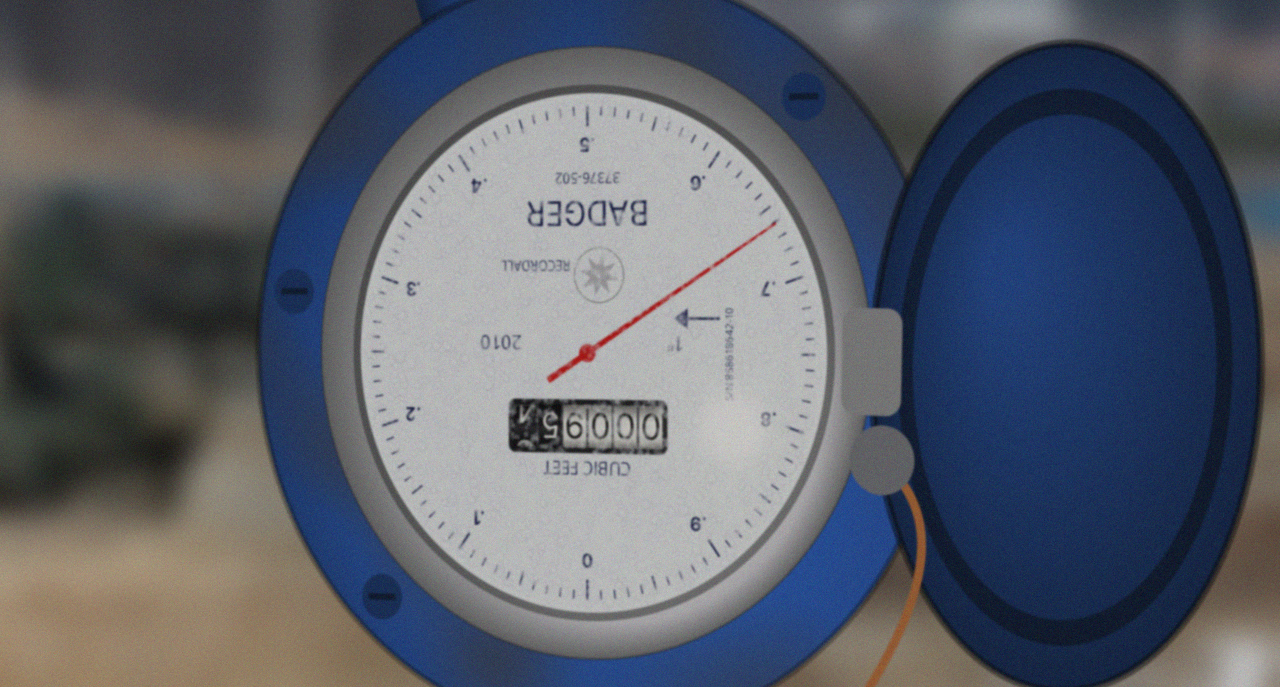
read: 953.66 ft³
